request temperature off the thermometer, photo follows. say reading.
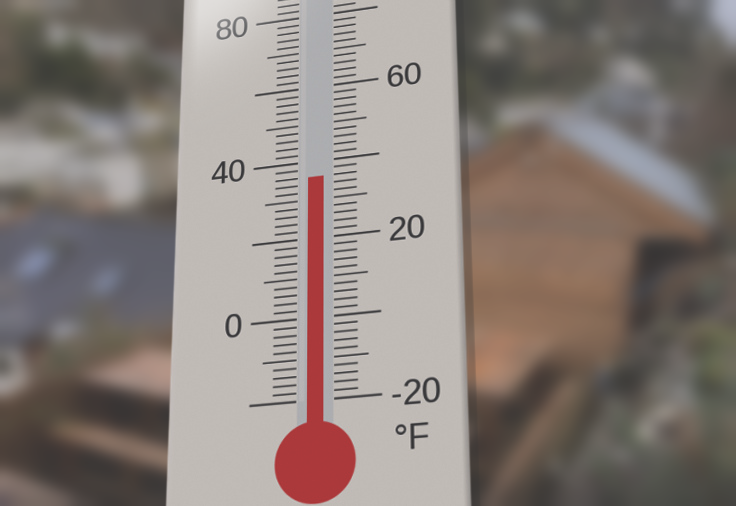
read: 36 °F
